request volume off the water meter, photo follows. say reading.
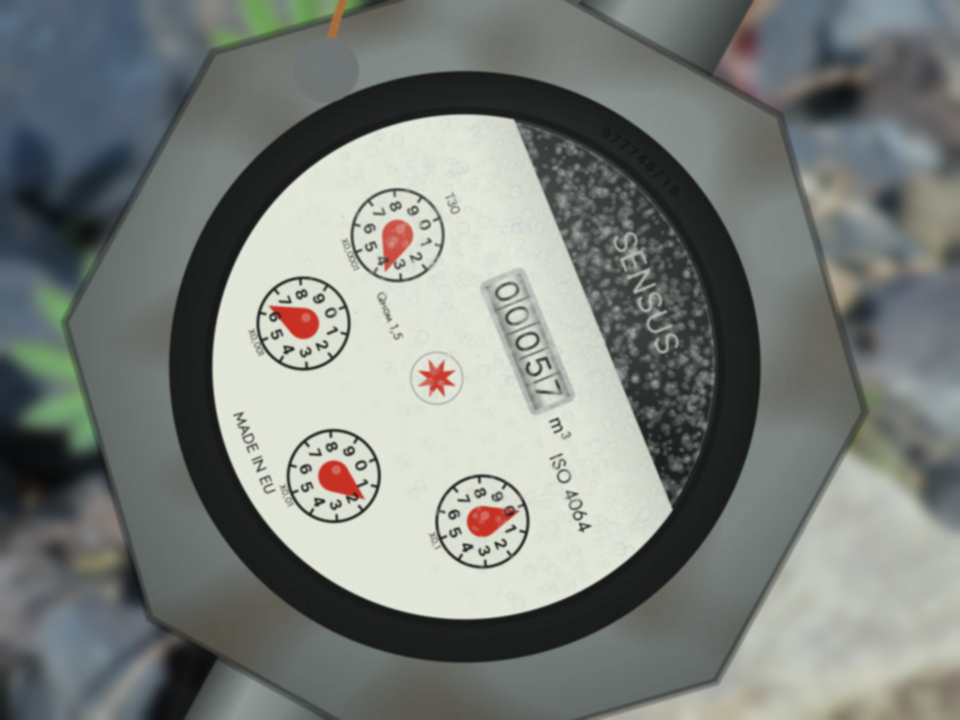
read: 57.0163 m³
